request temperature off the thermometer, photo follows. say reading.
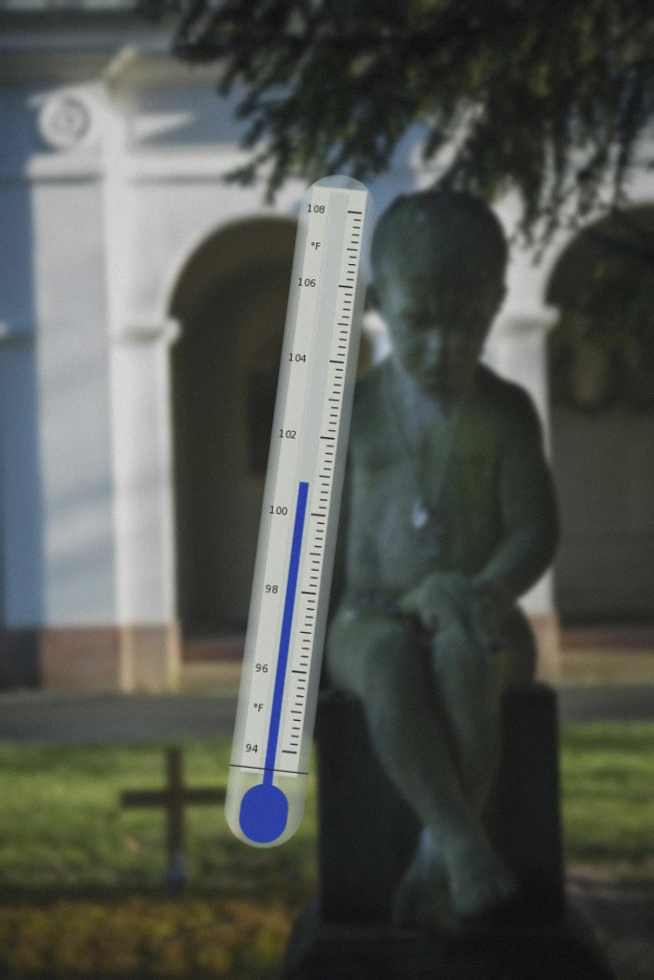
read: 100.8 °F
